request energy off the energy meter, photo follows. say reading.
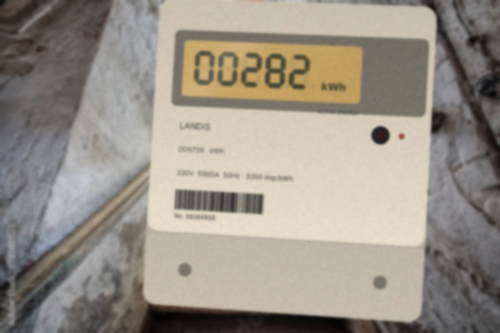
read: 282 kWh
